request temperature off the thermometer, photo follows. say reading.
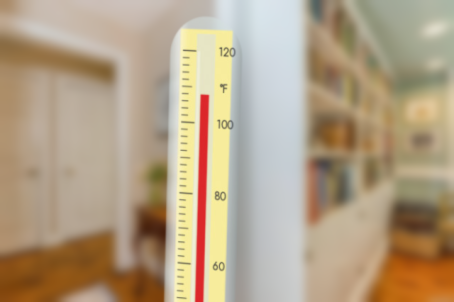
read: 108 °F
